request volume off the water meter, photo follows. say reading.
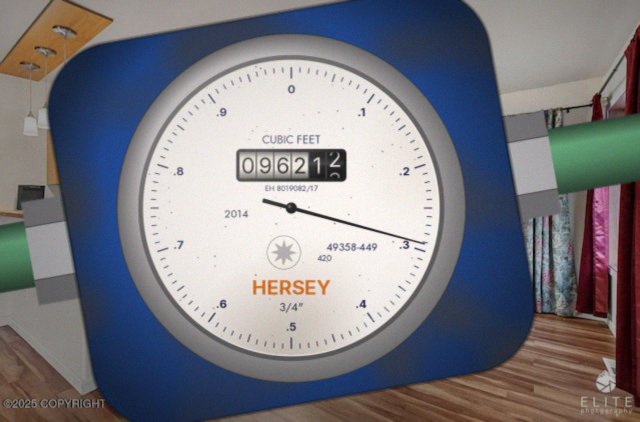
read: 96212.29 ft³
